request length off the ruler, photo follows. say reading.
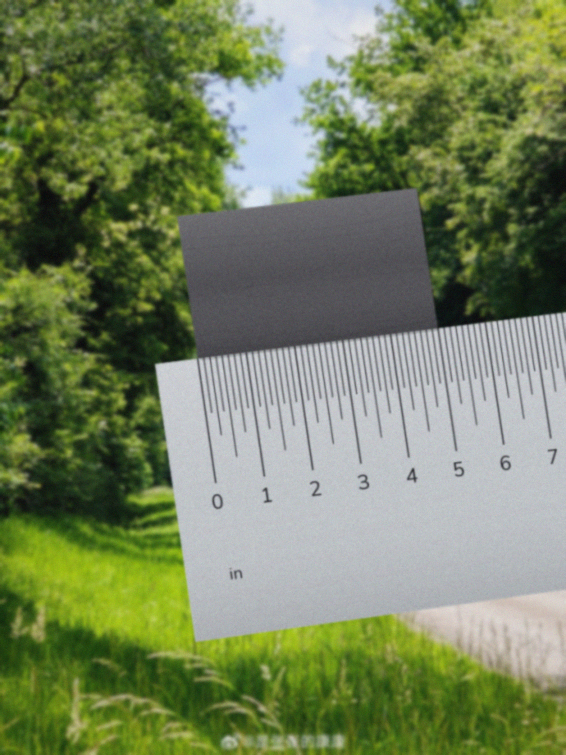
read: 5 in
